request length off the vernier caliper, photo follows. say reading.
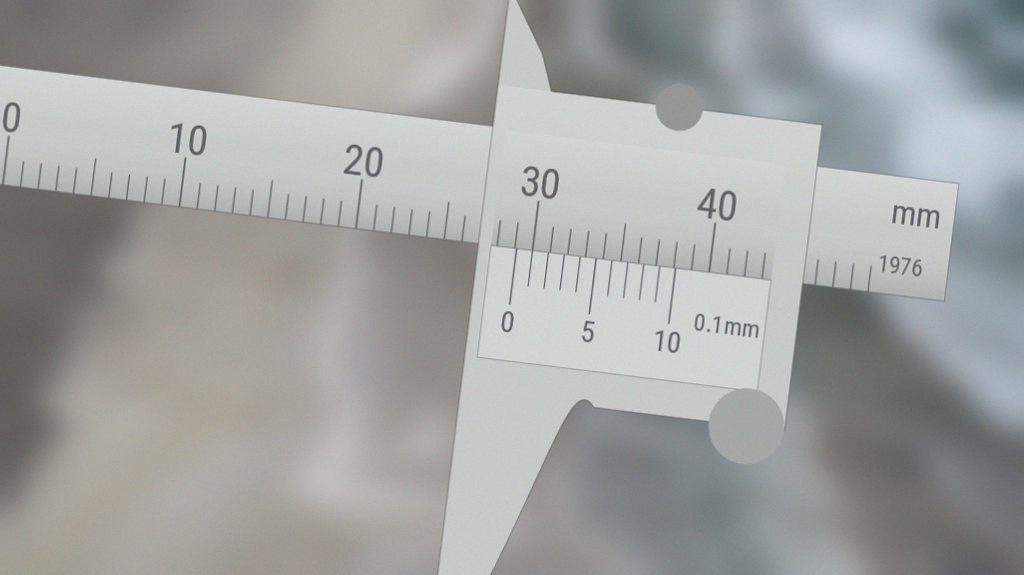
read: 29.1 mm
